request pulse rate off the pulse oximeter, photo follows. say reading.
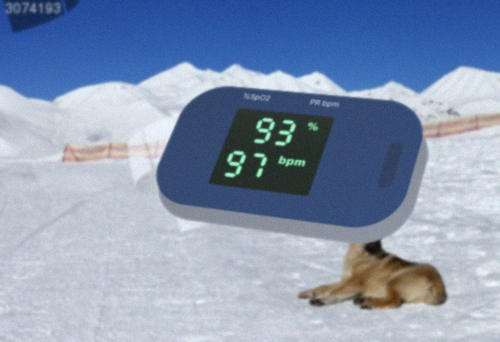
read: 97 bpm
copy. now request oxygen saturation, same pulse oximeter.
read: 93 %
